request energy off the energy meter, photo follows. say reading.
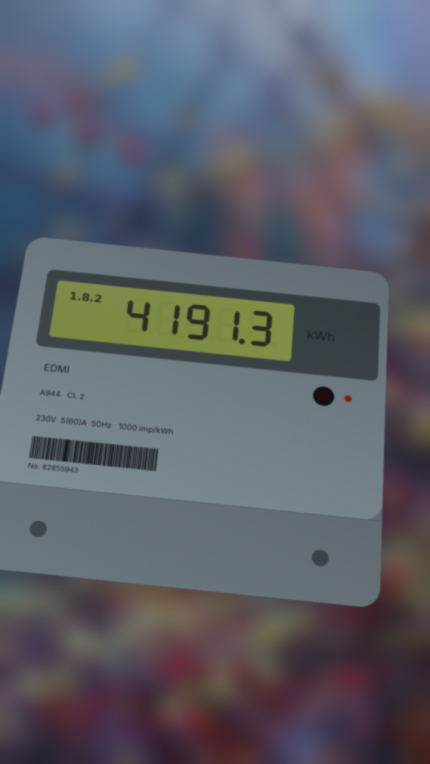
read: 4191.3 kWh
